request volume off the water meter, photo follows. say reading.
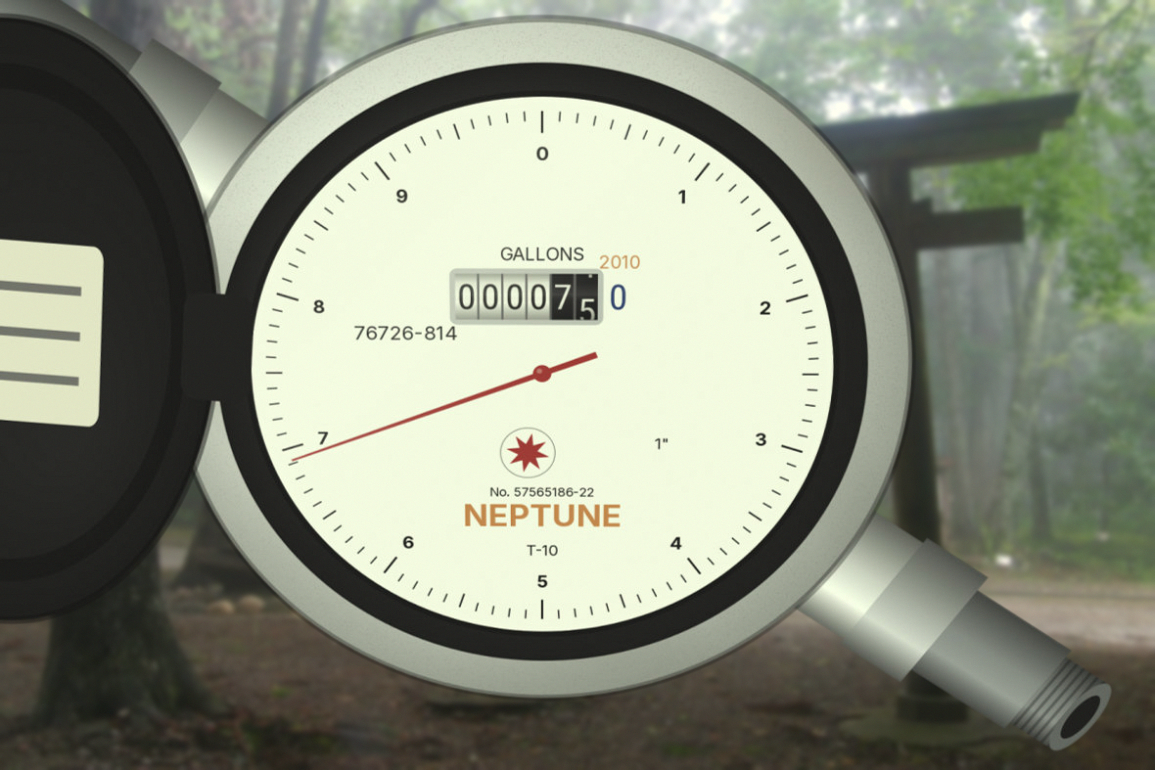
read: 746.9 gal
